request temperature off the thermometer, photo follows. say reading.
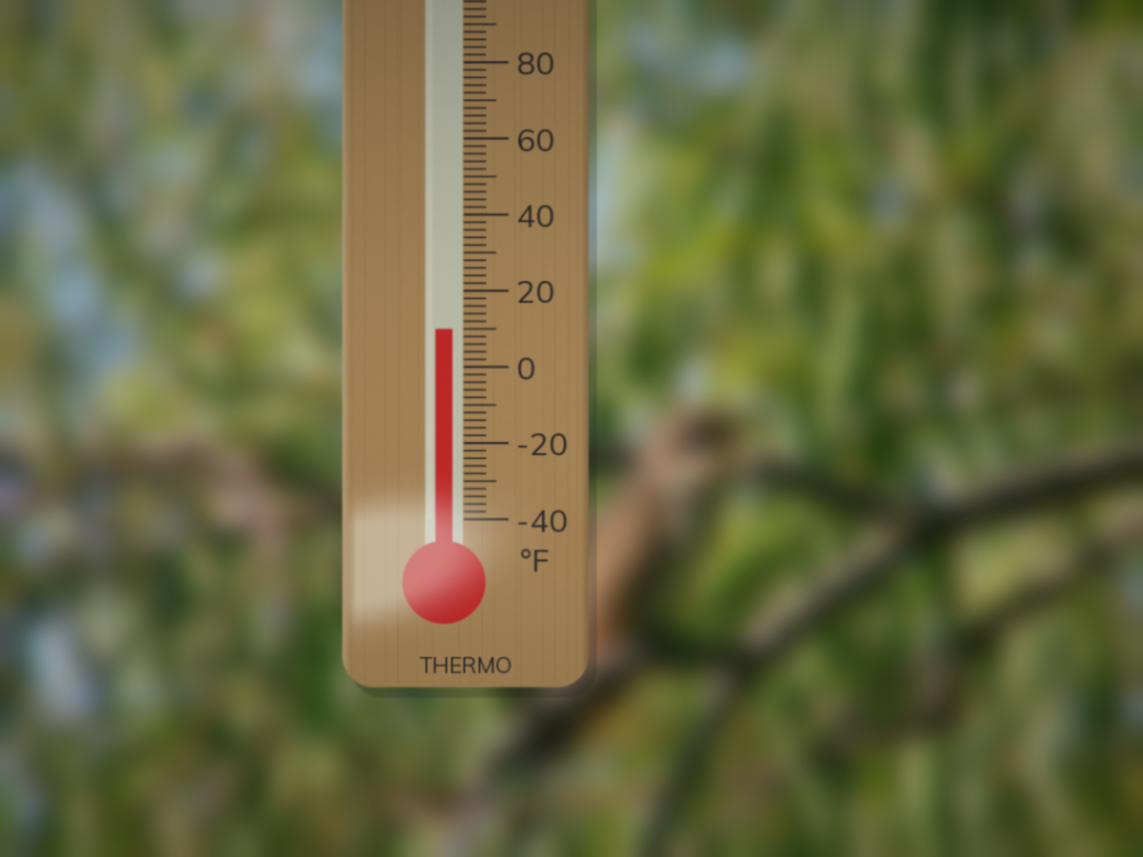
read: 10 °F
